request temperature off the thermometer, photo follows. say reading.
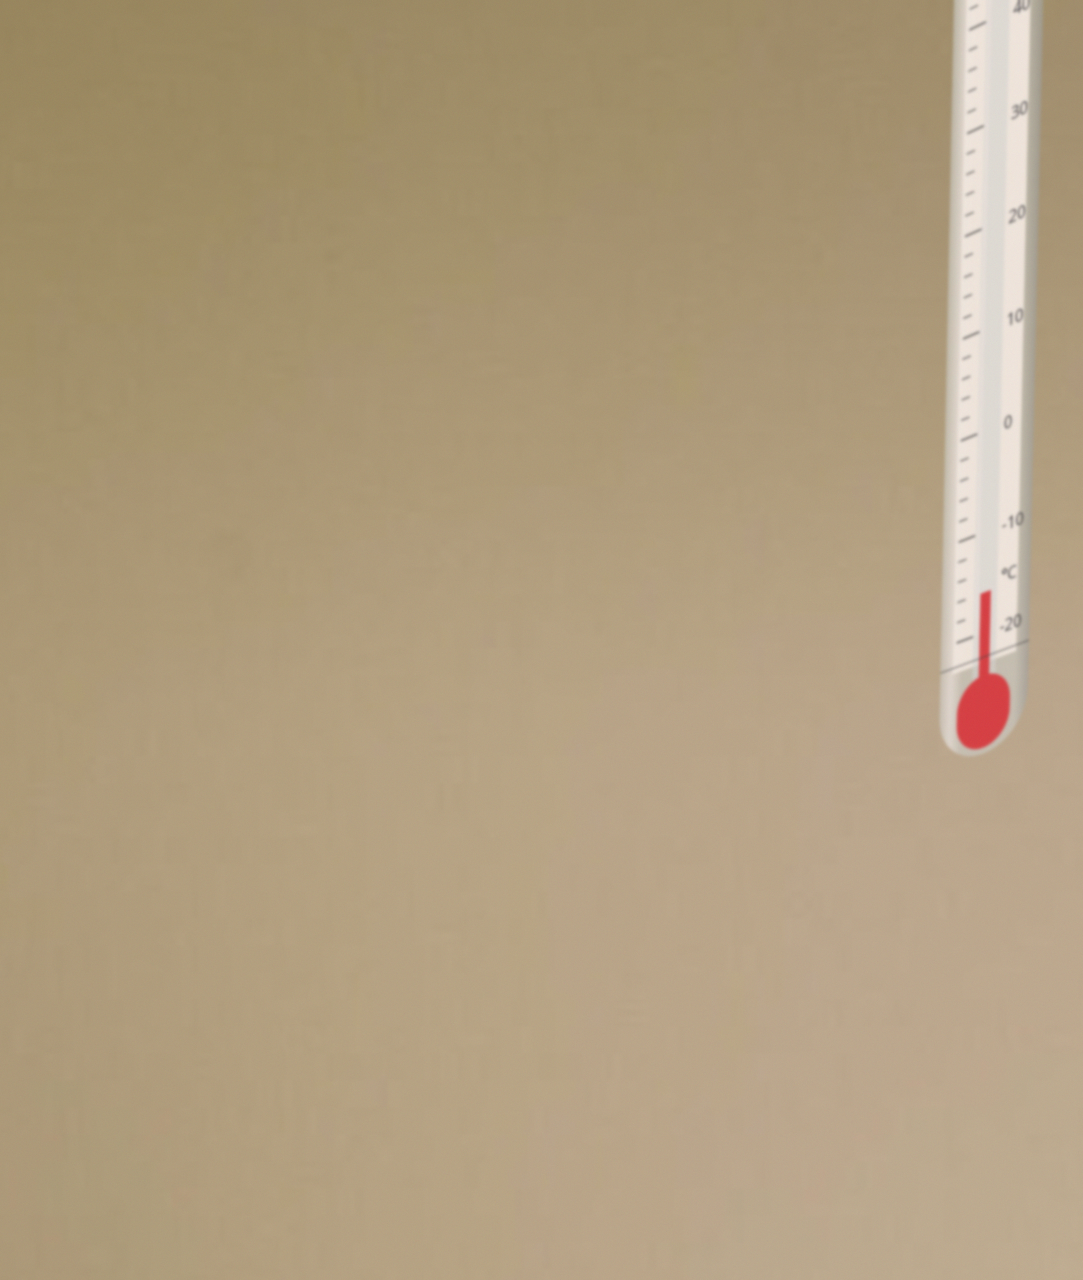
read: -16 °C
